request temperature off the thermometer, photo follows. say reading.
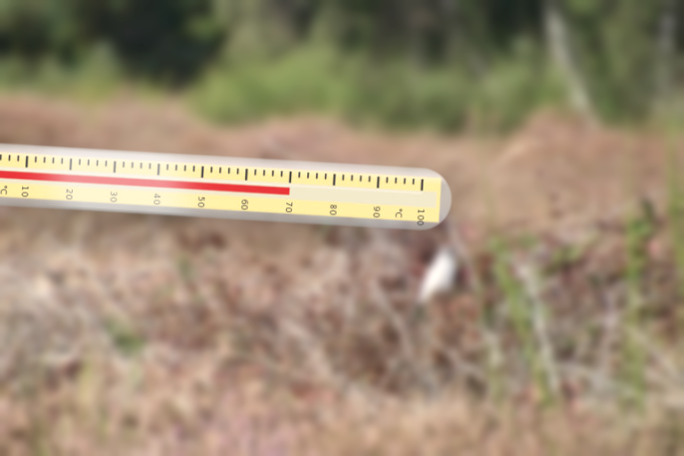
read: 70 °C
